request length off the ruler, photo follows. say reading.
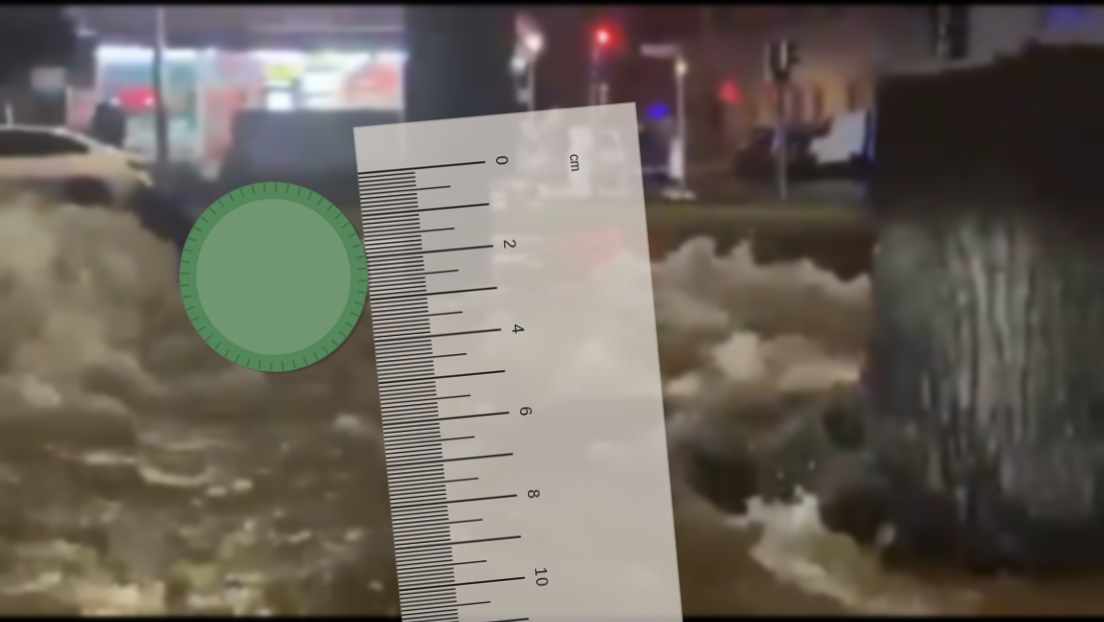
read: 4.5 cm
